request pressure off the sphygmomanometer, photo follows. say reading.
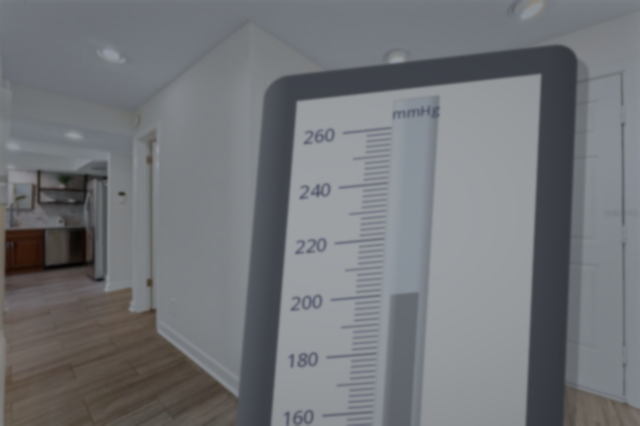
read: 200 mmHg
